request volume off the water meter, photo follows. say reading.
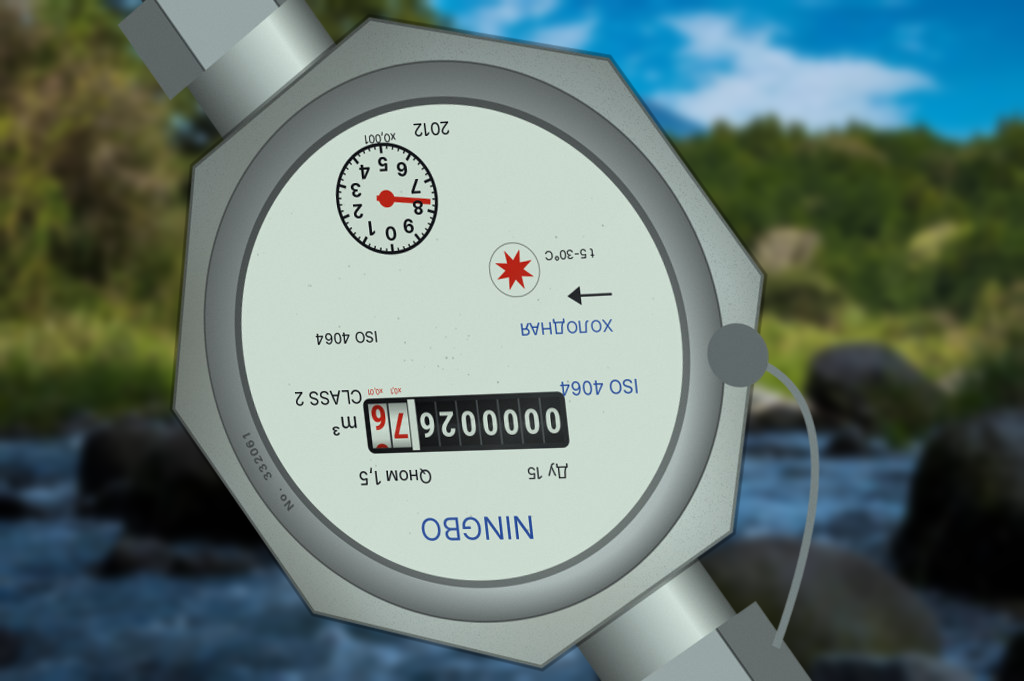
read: 26.757 m³
